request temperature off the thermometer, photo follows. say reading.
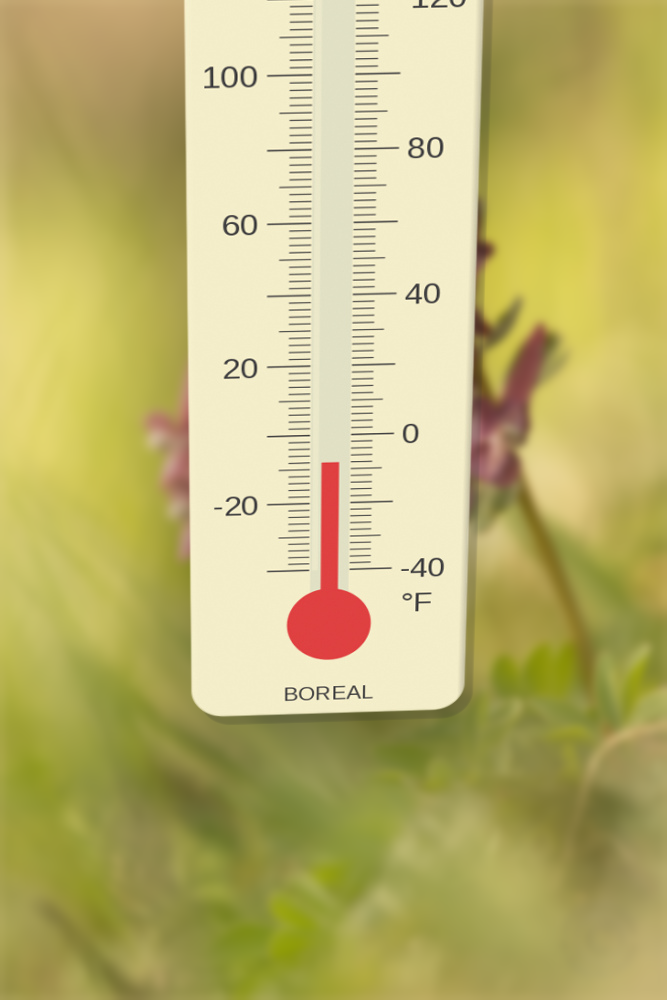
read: -8 °F
